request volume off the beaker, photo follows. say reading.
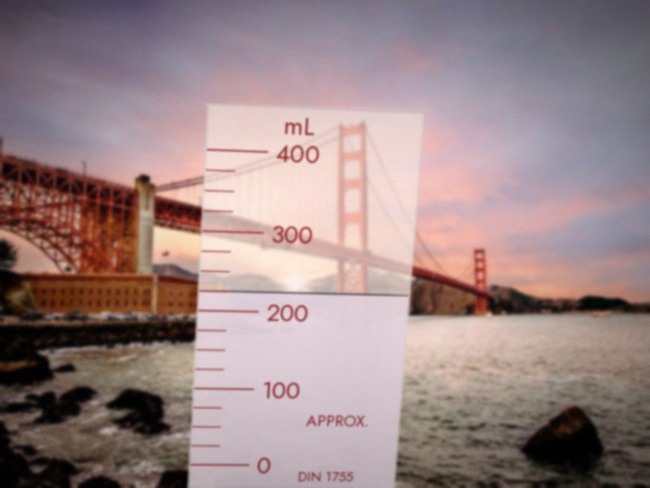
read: 225 mL
